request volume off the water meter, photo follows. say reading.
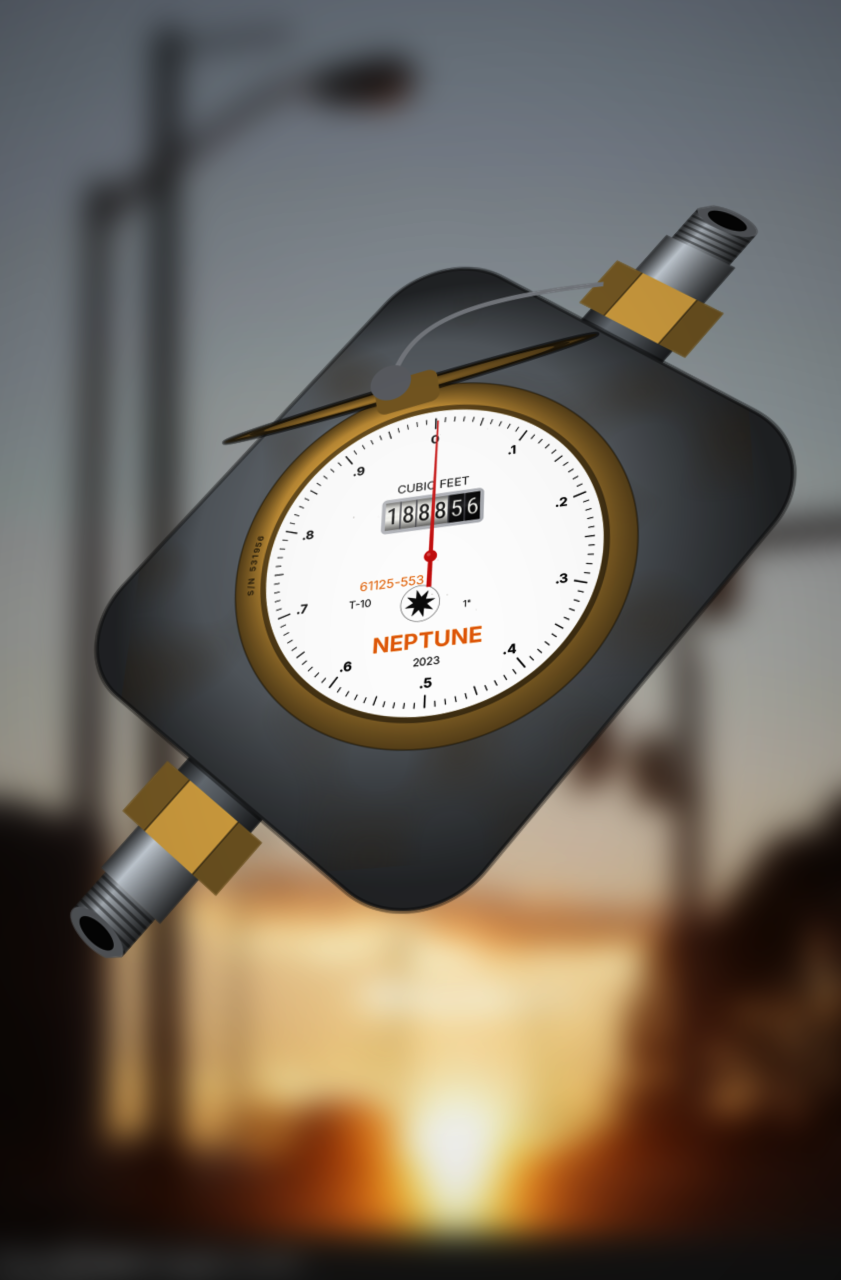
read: 188856.00 ft³
